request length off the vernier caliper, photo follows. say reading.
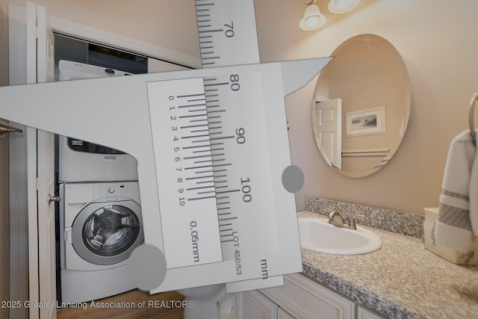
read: 81.6 mm
